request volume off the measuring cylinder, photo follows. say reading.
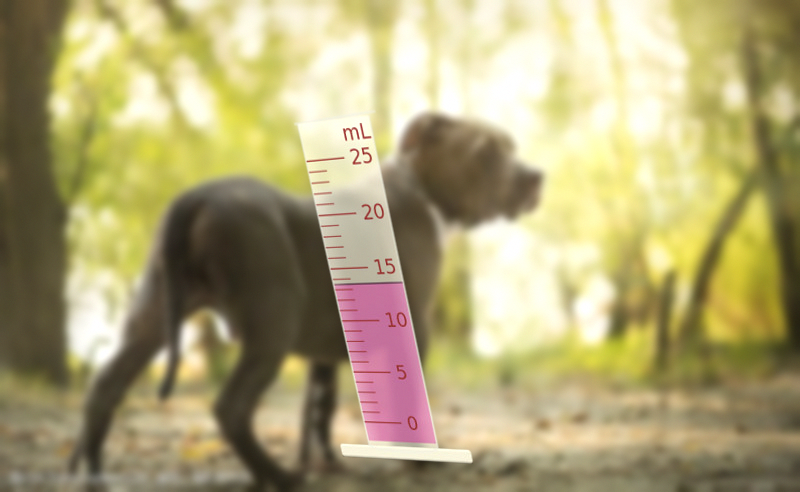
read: 13.5 mL
